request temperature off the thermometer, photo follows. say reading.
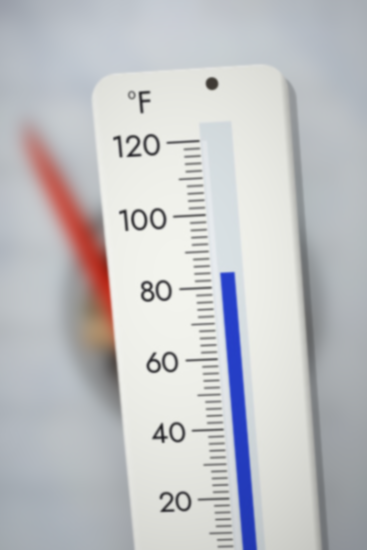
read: 84 °F
